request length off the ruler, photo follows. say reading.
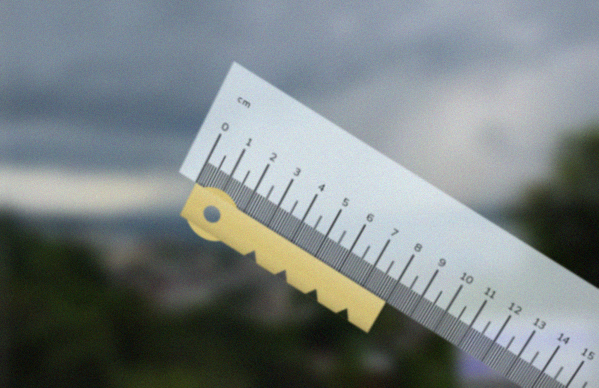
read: 8 cm
